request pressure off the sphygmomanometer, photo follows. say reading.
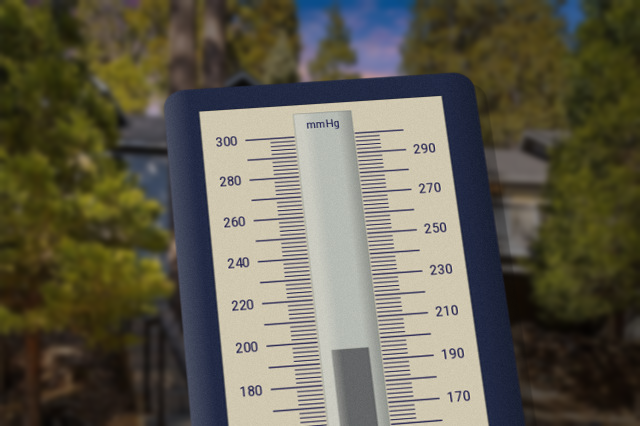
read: 196 mmHg
